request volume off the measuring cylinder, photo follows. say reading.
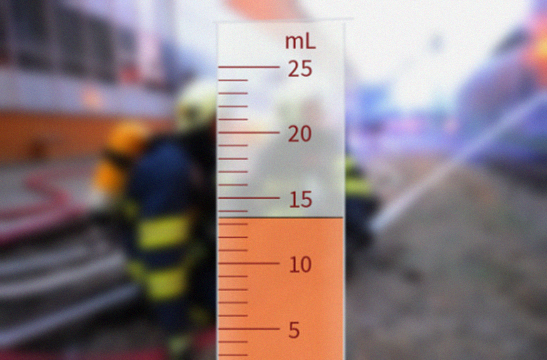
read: 13.5 mL
